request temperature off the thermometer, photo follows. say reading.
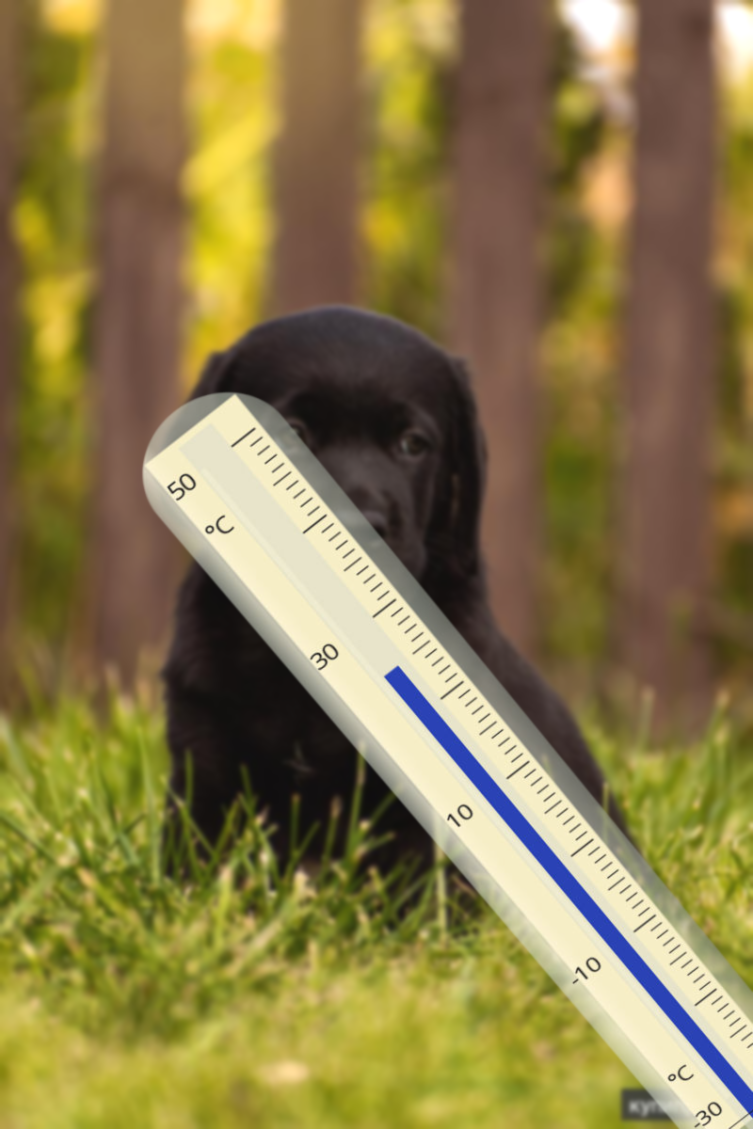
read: 25 °C
